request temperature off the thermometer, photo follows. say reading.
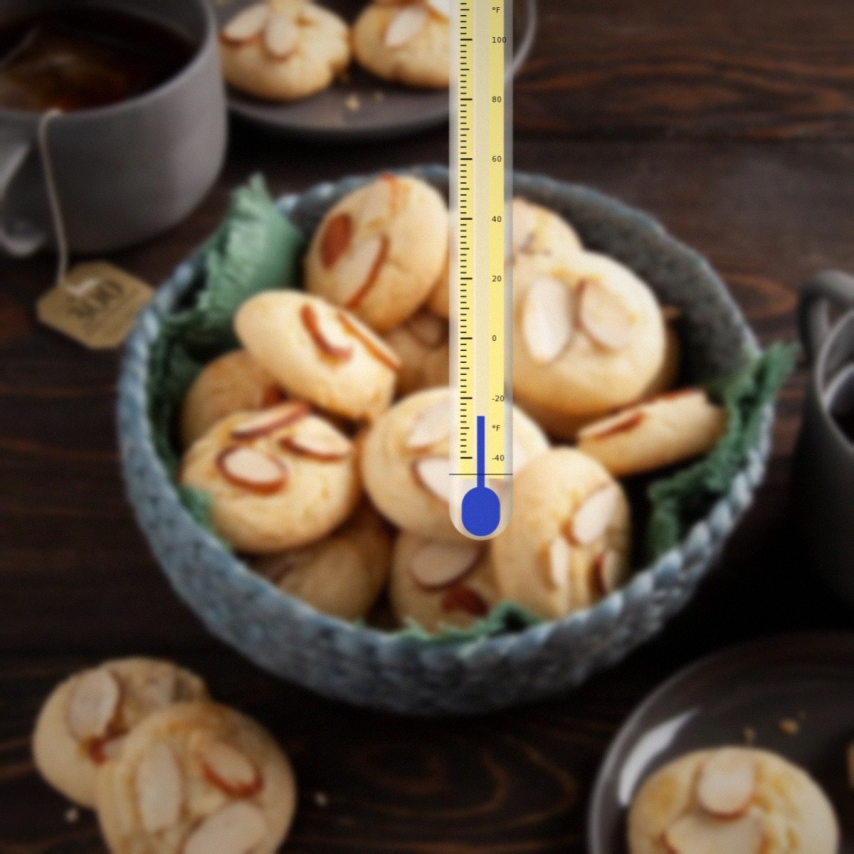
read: -26 °F
